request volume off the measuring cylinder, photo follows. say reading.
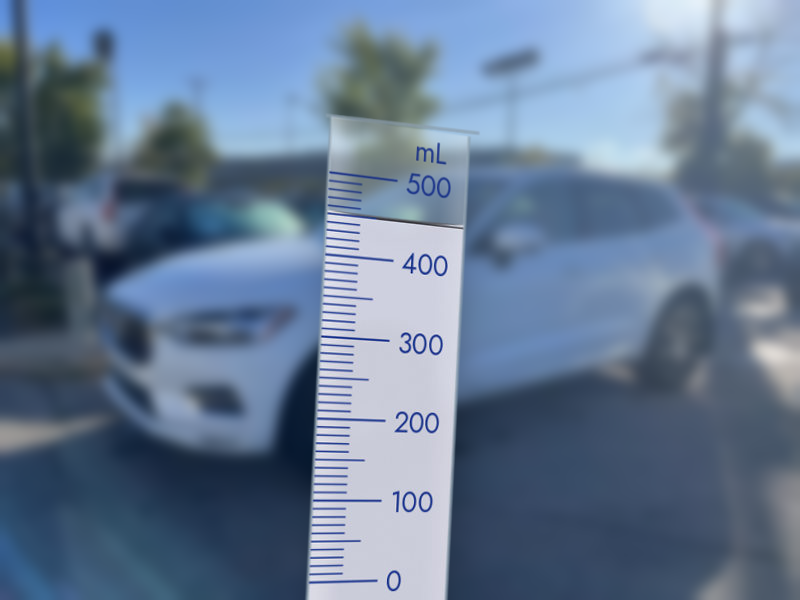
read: 450 mL
